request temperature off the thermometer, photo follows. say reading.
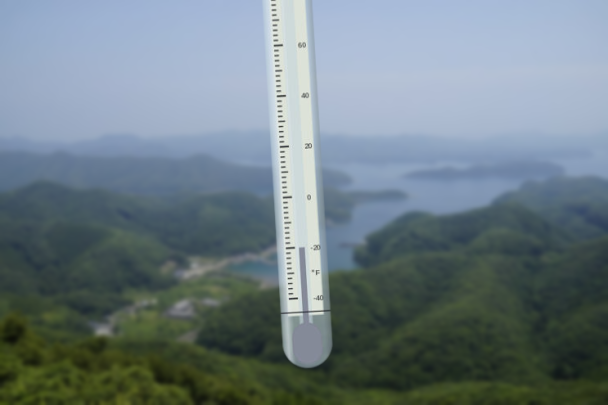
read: -20 °F
